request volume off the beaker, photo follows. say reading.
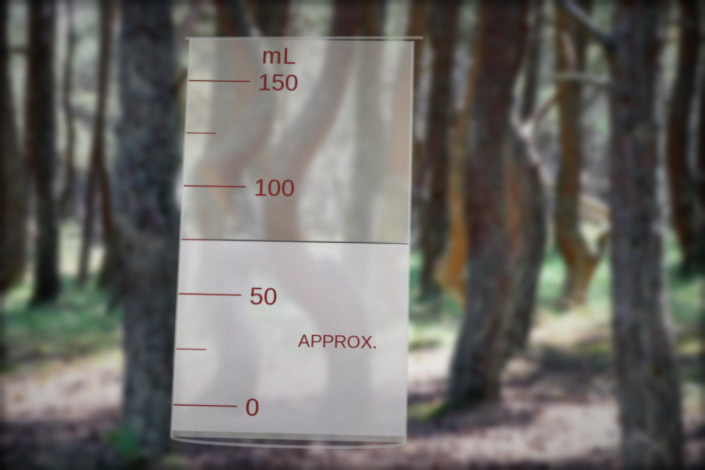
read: 75 mL
